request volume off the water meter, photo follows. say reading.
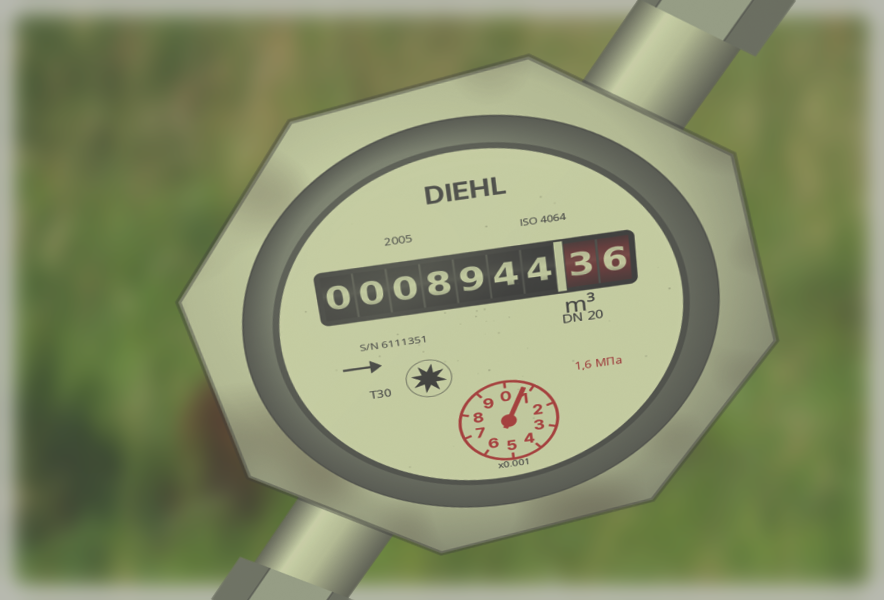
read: 8944.360 m³
